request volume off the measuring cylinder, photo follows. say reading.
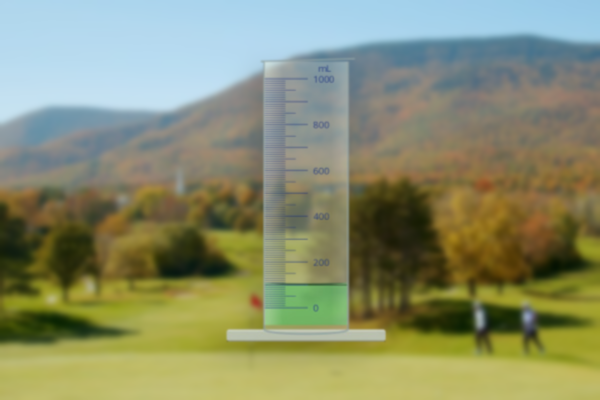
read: 100 mL
